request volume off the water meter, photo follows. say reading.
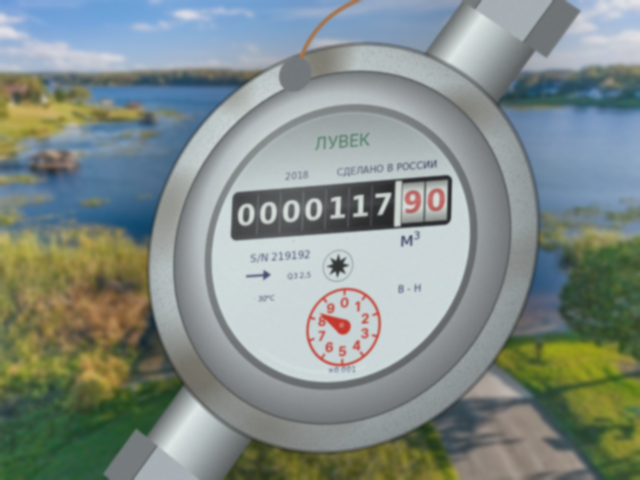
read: 117.908 m³
